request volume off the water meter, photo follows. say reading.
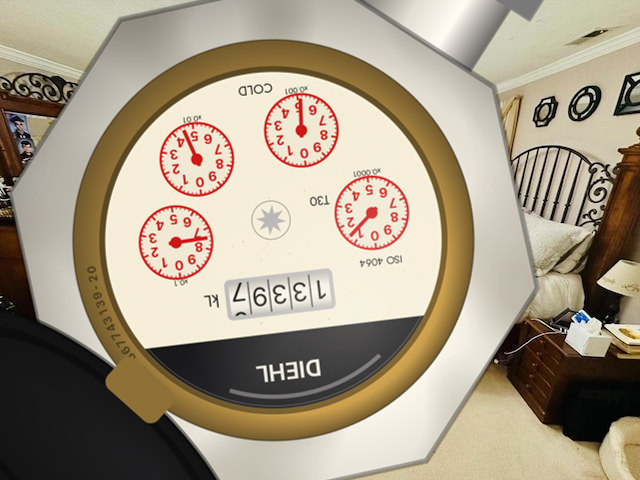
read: 13396.7451 kL
